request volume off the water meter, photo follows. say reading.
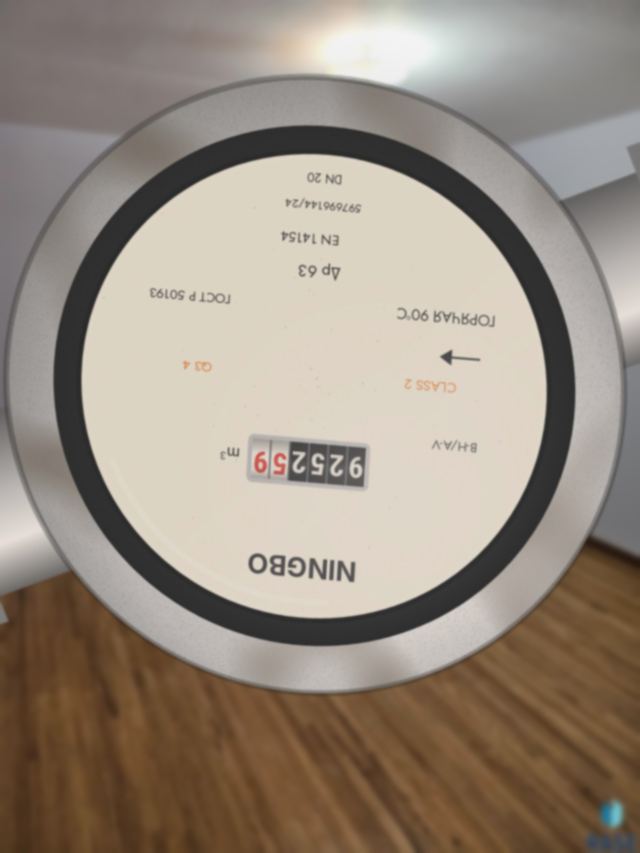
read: 9252.59 m³
